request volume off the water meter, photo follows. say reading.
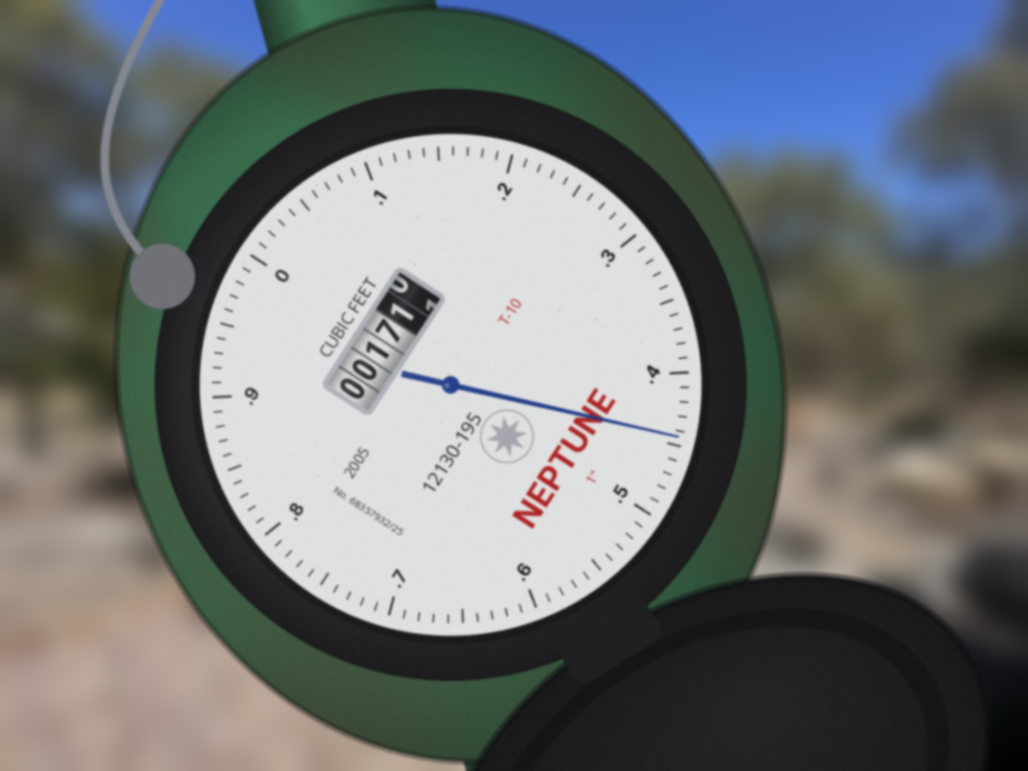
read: 1710.44 ft³
